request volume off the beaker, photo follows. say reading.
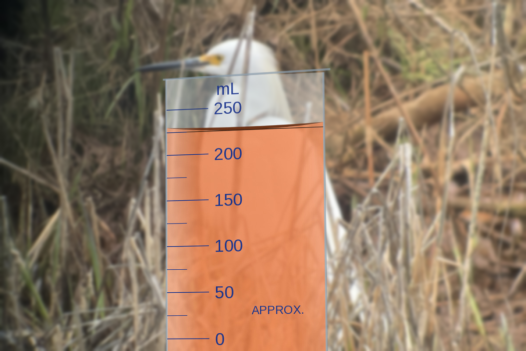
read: 225 mL
